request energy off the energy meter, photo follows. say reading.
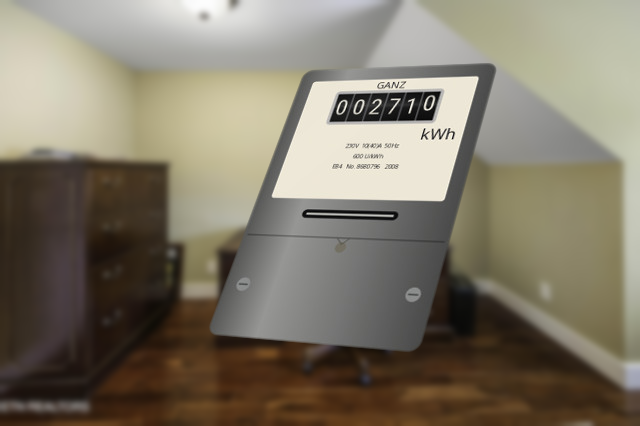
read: 2710 kWh
